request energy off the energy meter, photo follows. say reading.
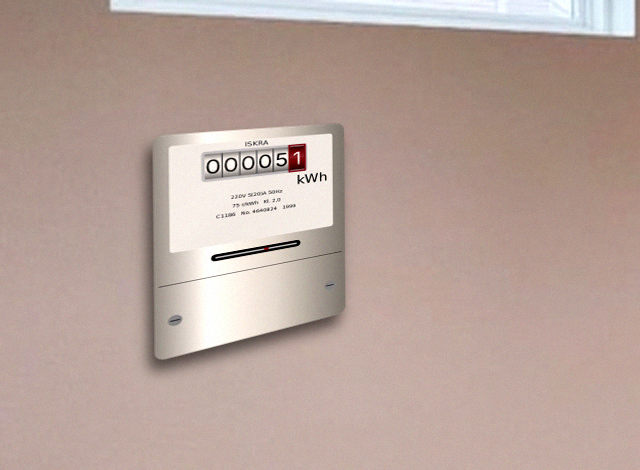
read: 5.1 kWh
